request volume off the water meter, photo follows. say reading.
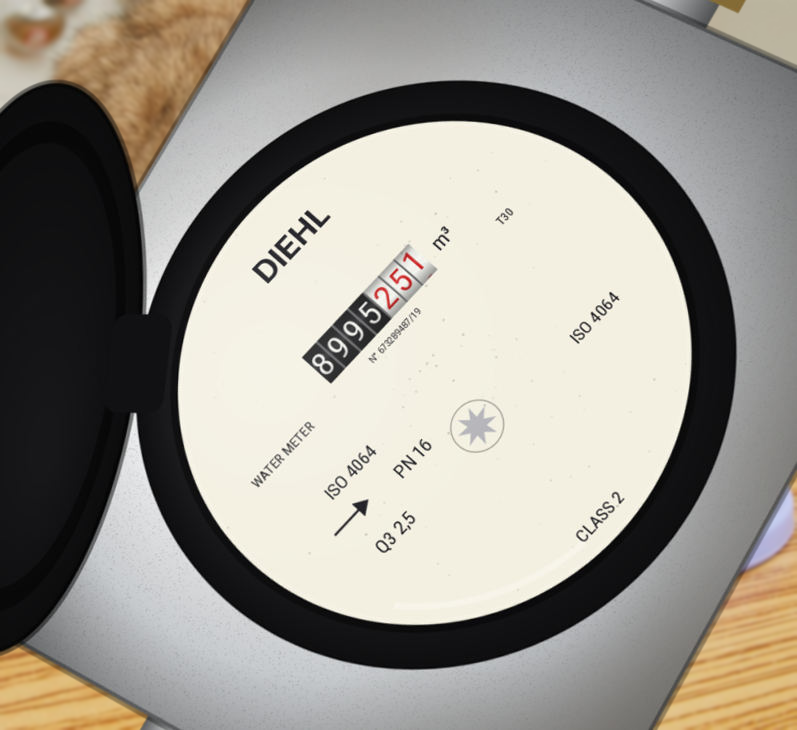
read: 8995.251 m³
